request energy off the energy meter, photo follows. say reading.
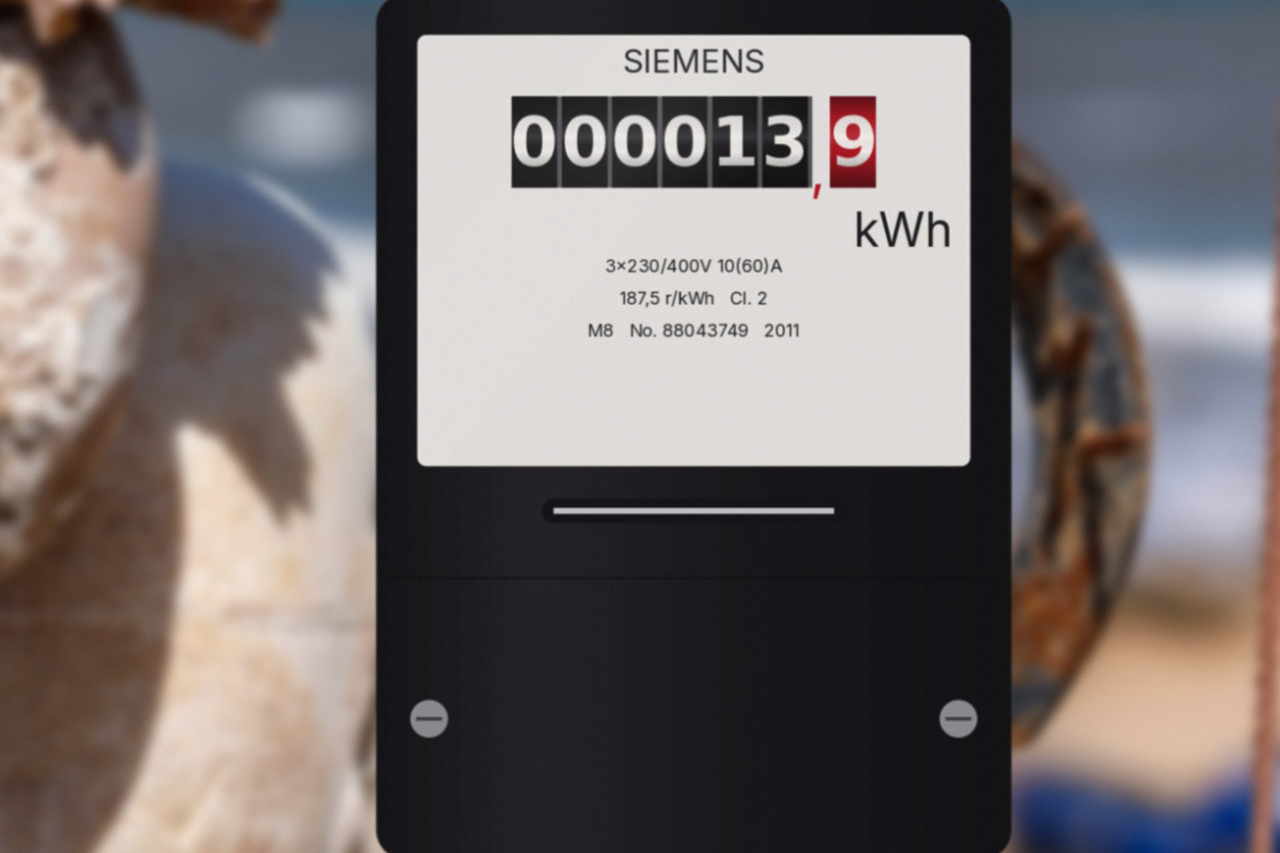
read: 13.9 kWh
